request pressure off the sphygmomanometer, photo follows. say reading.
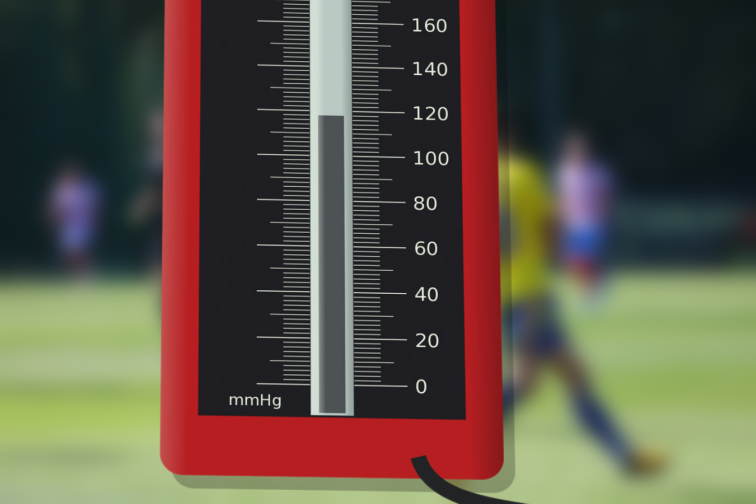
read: 118 mmHg
